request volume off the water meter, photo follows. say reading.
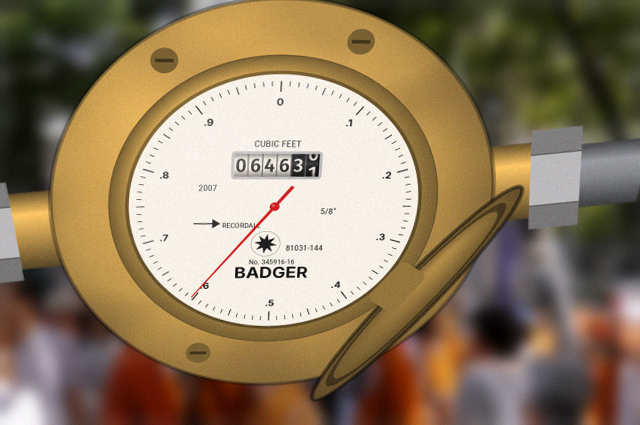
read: 64630.60 ft³
